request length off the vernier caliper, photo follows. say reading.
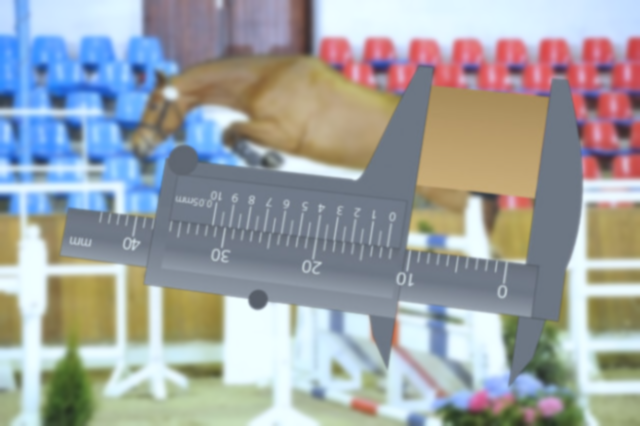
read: 12.4 mm
